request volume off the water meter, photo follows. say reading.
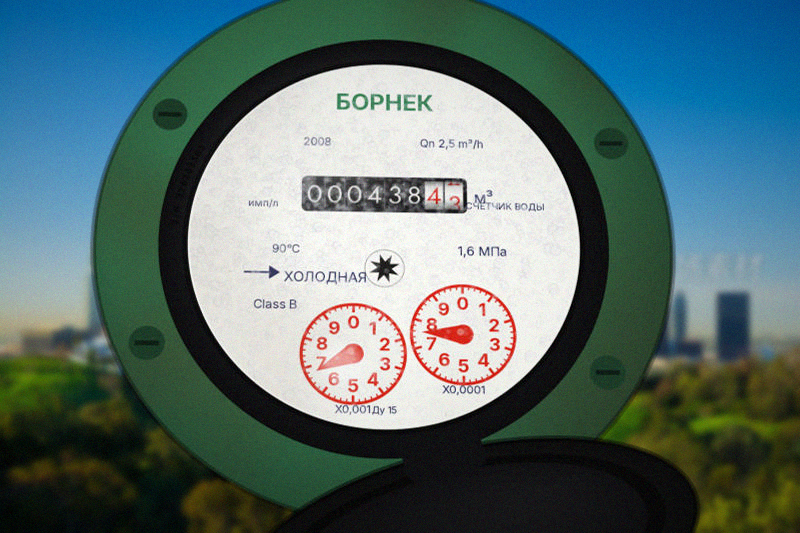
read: 438.4267 m³
